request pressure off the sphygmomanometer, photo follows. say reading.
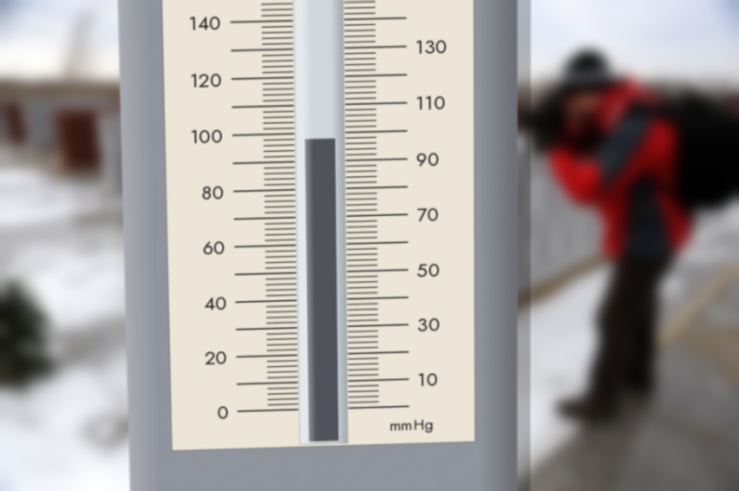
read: 98 mmHg
